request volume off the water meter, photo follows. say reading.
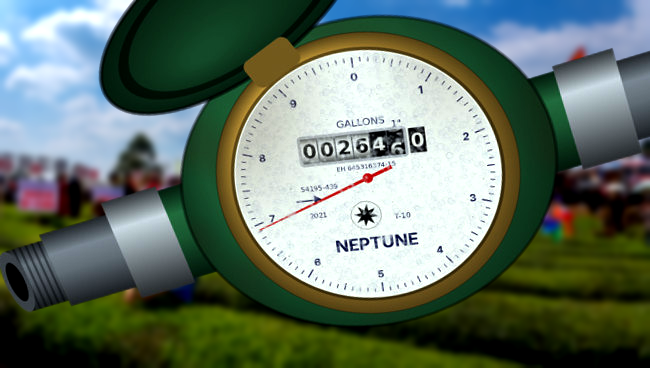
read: 26456.9 gal
